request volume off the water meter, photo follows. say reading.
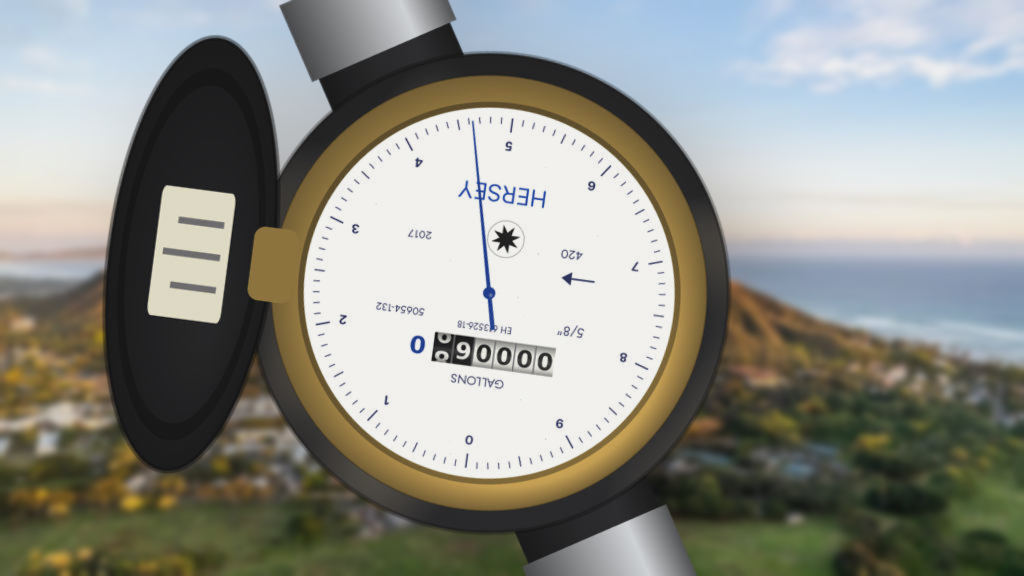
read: 684.6 gal
